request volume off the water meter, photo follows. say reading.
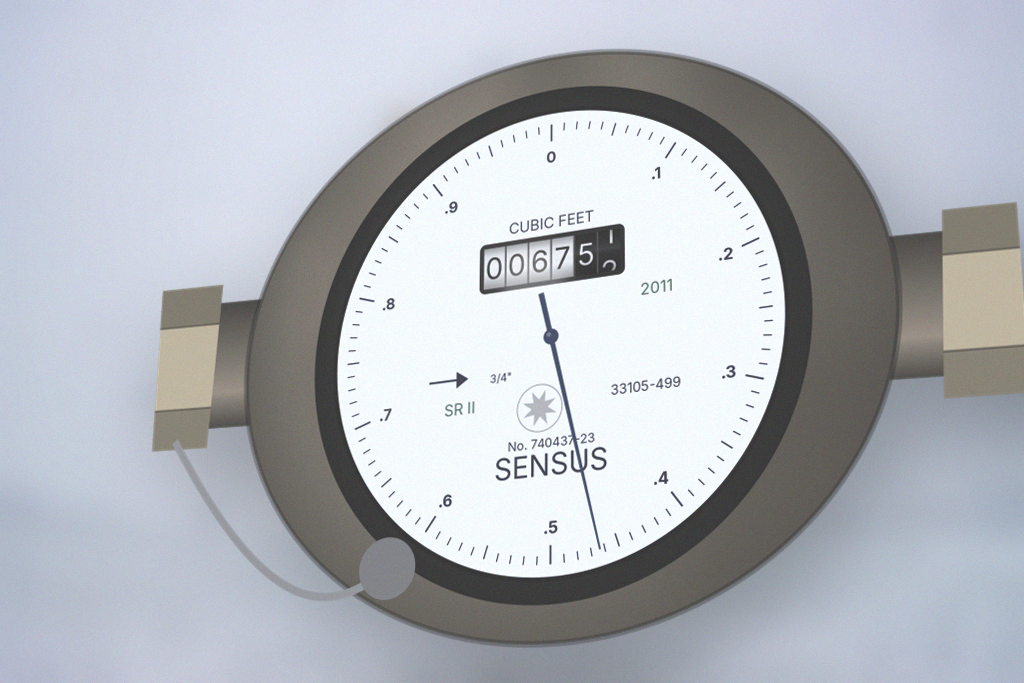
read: 6751.46 ft³
